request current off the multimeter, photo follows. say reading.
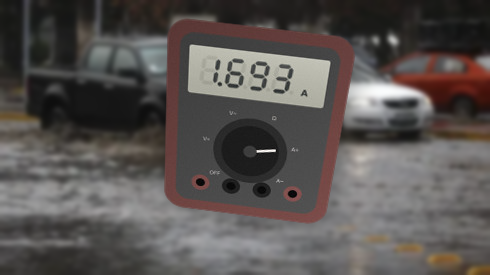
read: 1.693 A
